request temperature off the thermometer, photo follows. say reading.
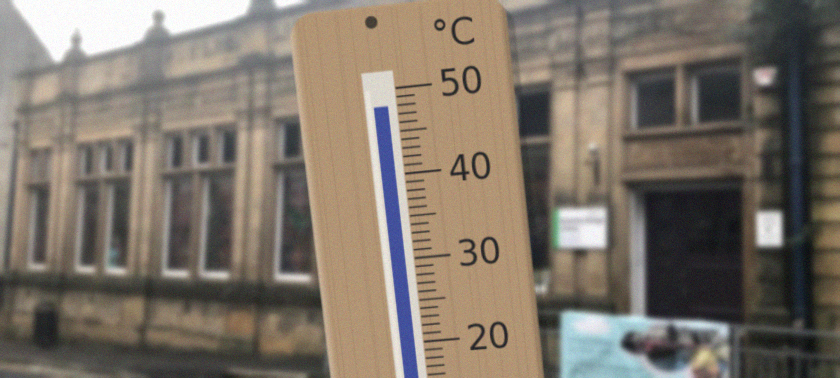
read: 48 °C
